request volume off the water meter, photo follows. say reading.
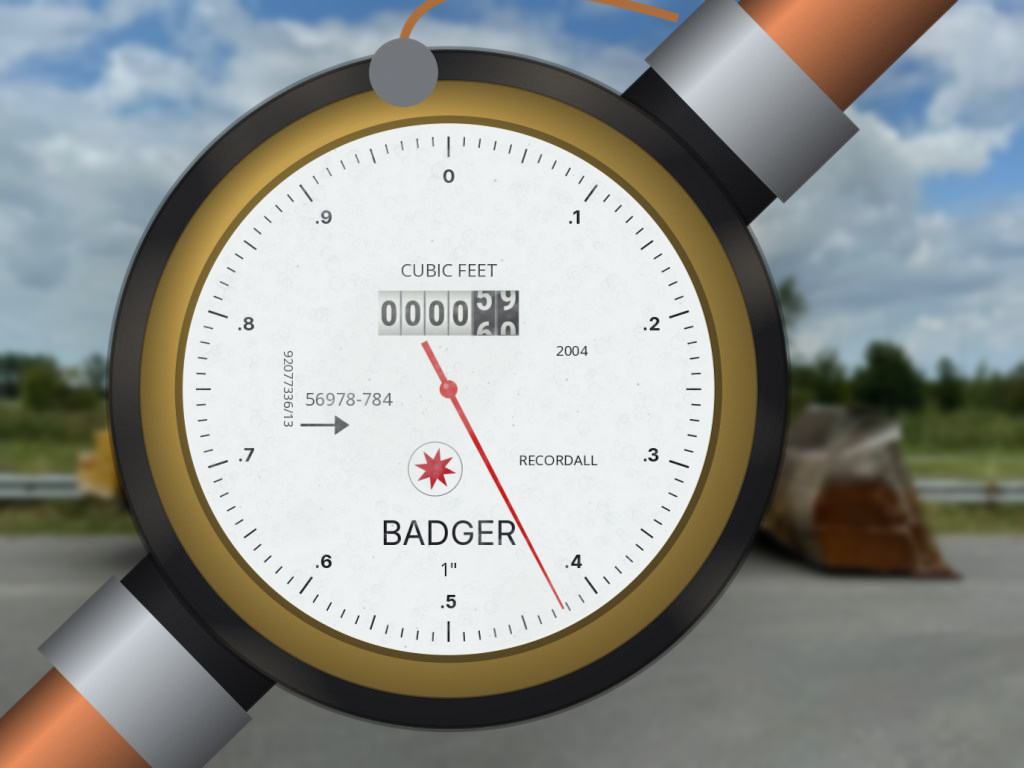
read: 59.42 ft³
